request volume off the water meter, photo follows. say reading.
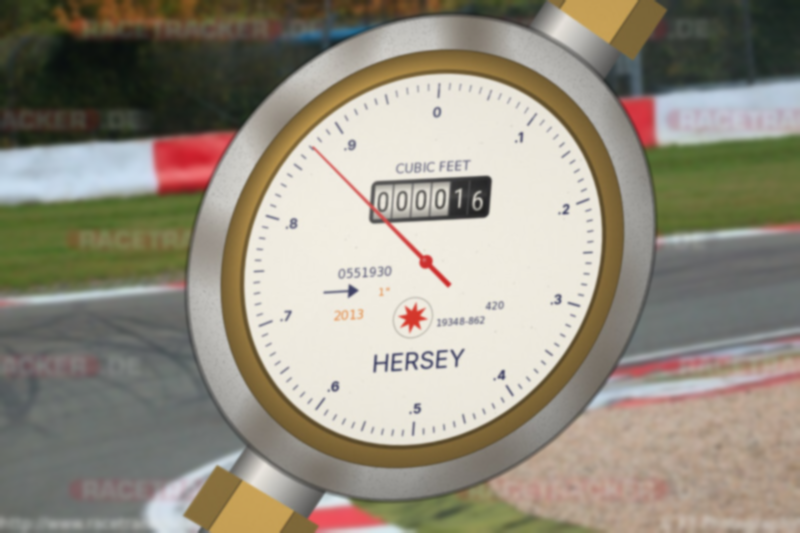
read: 15.87 ft³
